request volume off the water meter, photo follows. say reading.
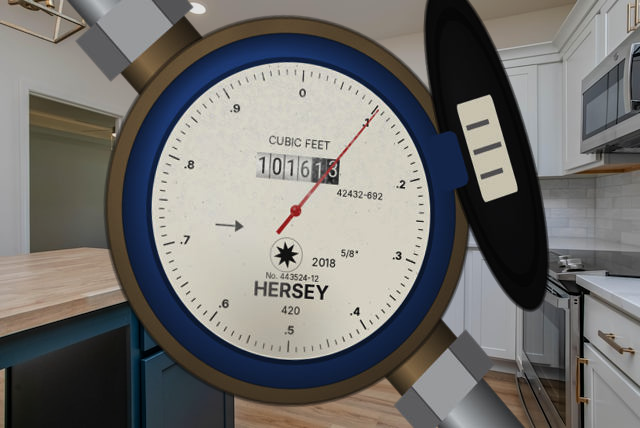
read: 101613.10 ft³
